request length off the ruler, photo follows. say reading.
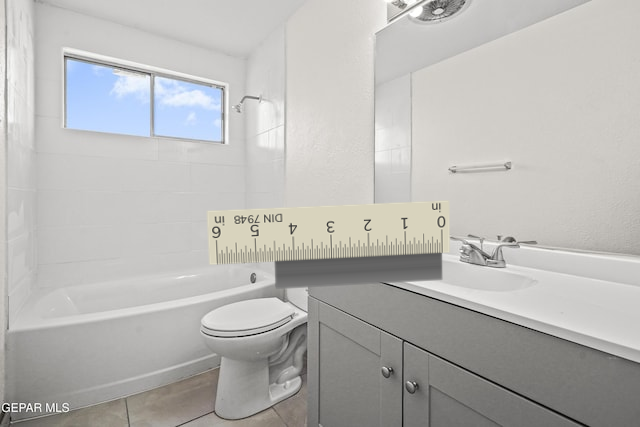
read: 4.5 in
